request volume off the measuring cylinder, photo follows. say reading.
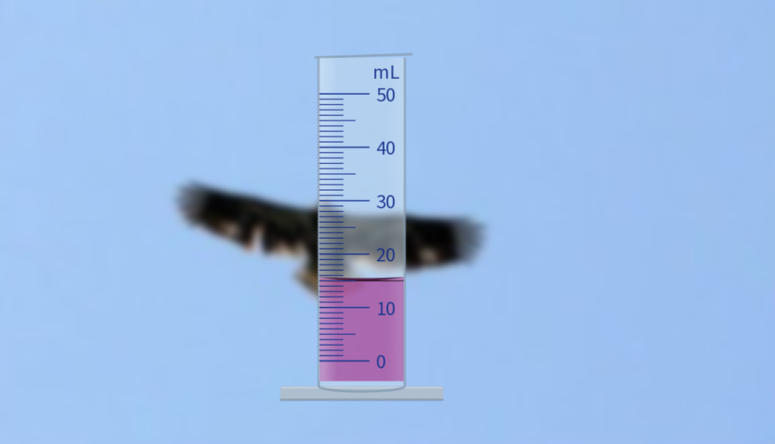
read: 15 mL
